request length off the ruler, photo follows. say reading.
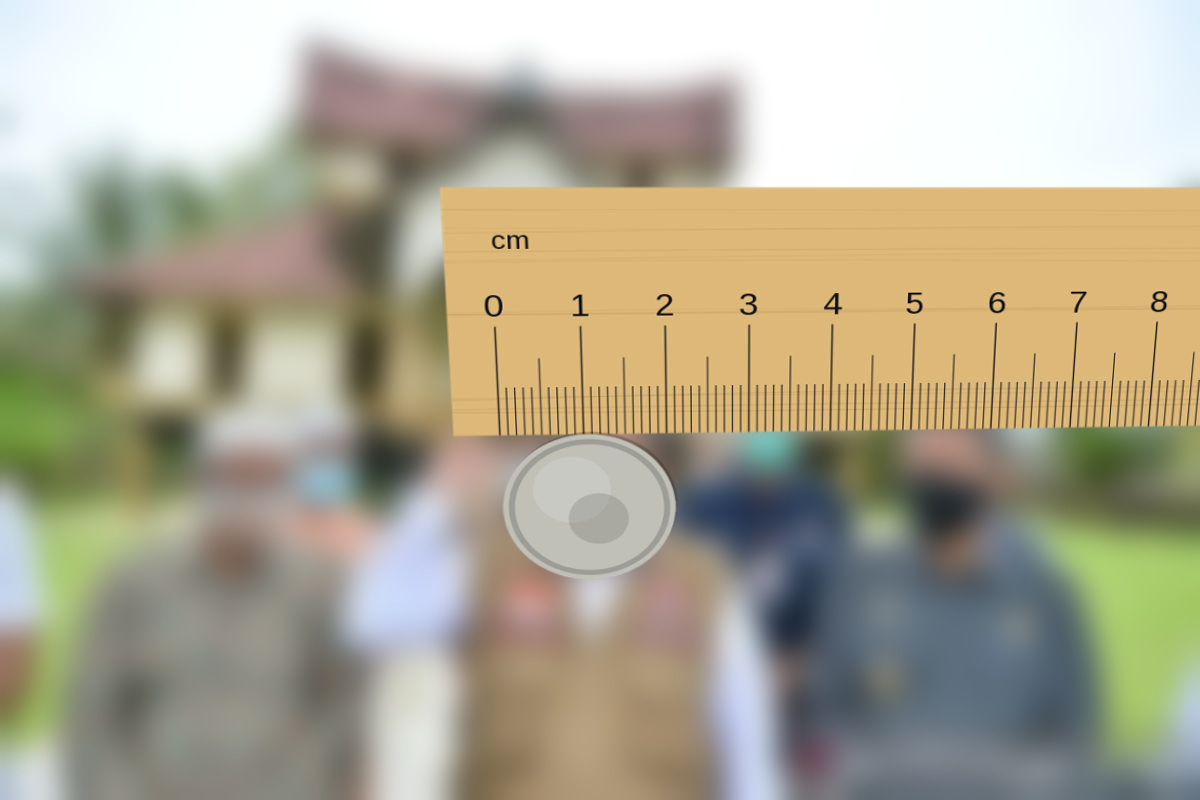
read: 2.1 cm
